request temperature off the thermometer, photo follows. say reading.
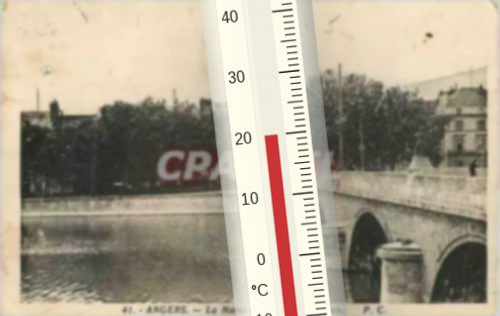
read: 20 °C
